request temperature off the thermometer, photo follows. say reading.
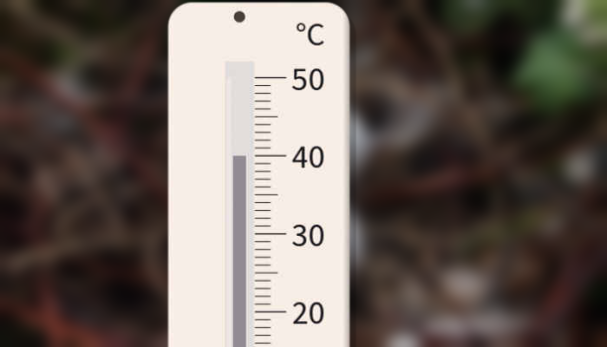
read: 40 °C
